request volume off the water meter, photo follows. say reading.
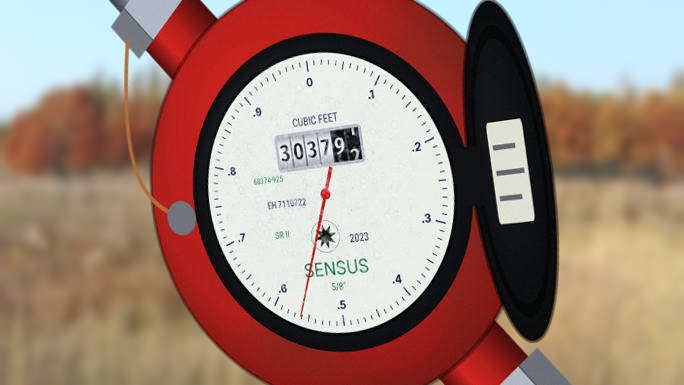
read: 303791.56 ft³
